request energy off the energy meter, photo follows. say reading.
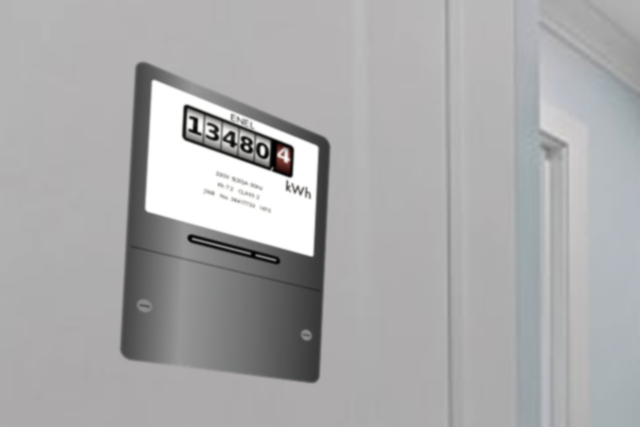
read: 13480.4 kWh
